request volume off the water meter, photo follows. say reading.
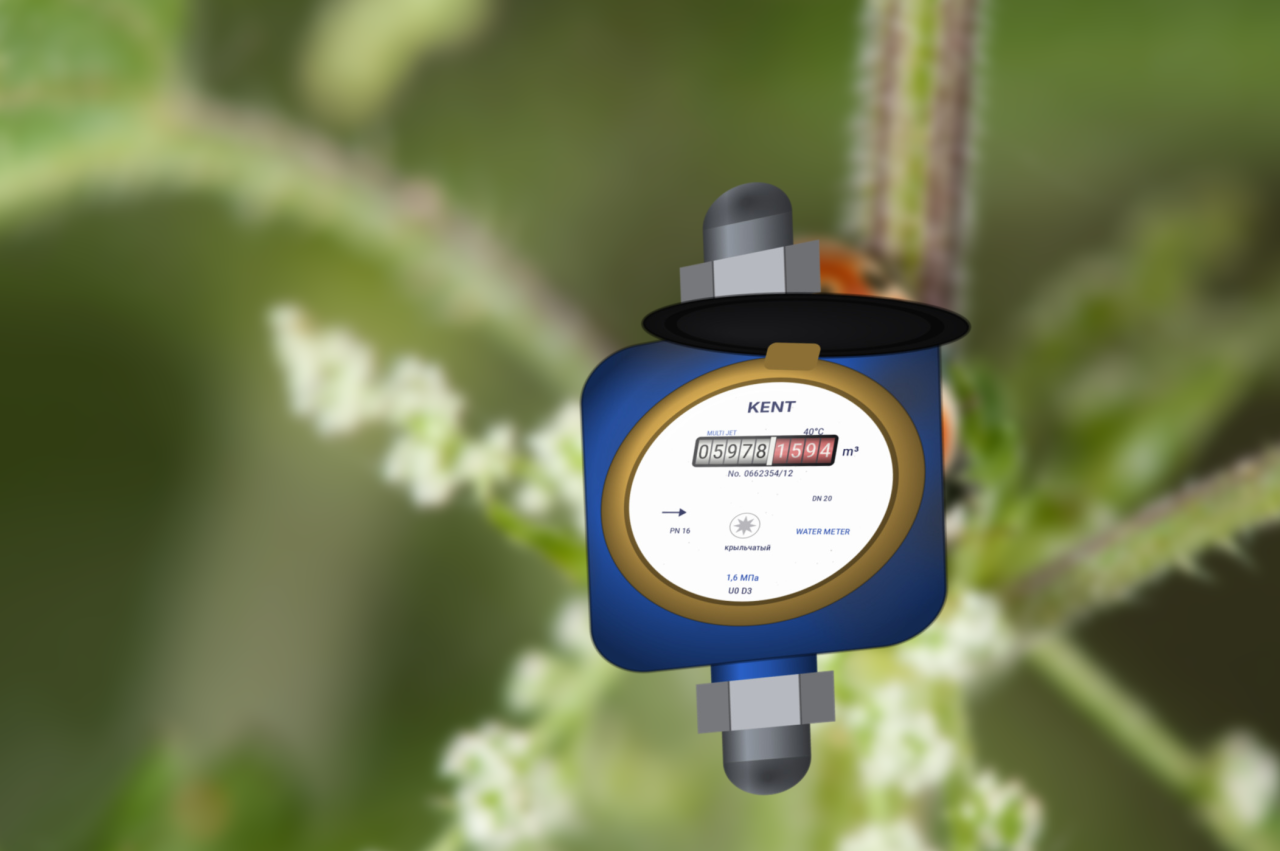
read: 5978.1594 m³
